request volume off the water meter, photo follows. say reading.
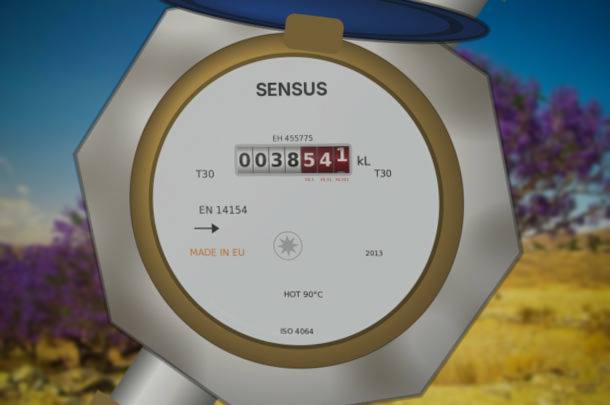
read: 38.541 kL
